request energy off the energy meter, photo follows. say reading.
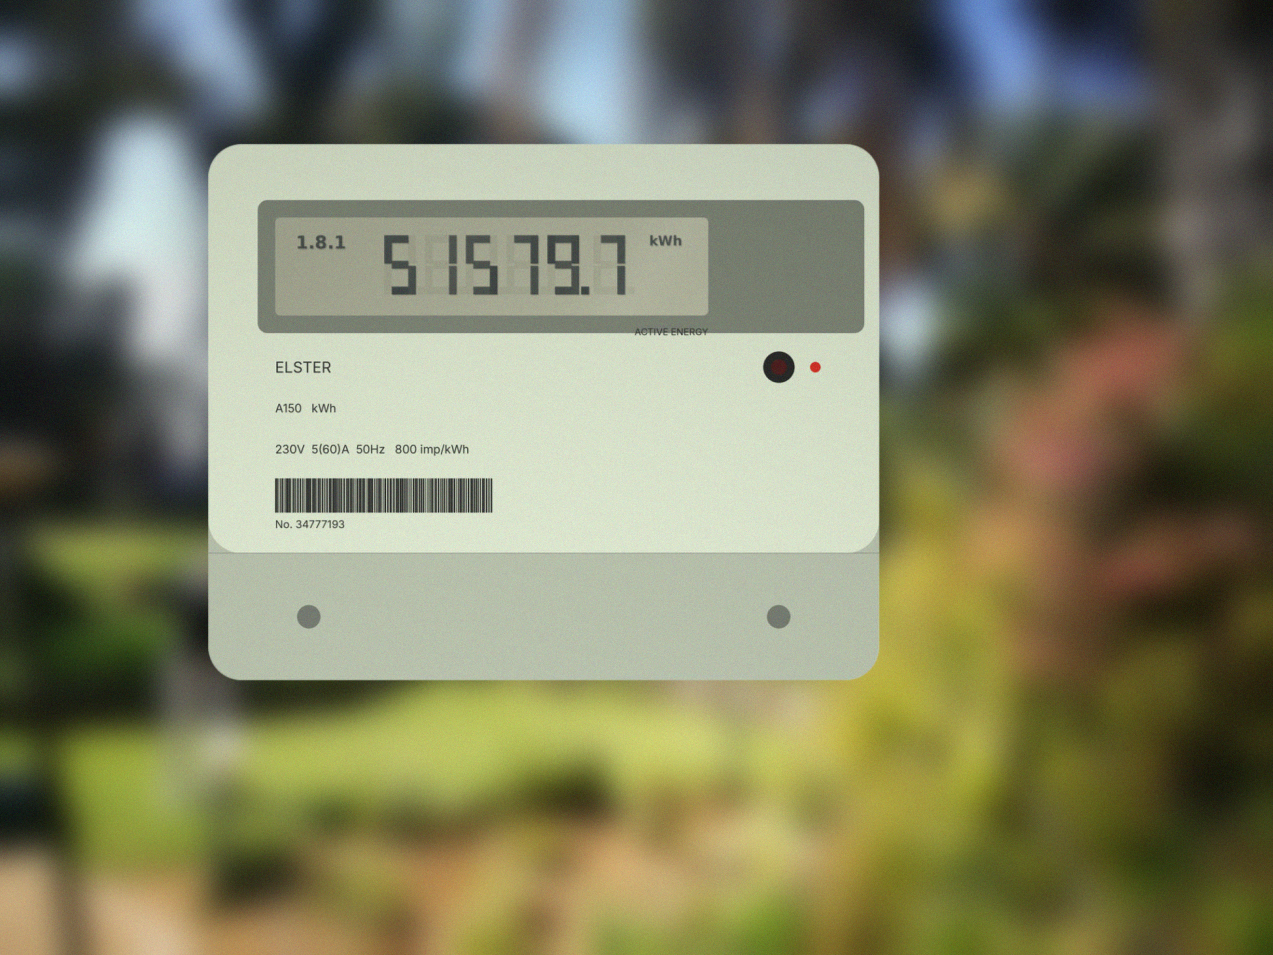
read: 51579.7 kWh
